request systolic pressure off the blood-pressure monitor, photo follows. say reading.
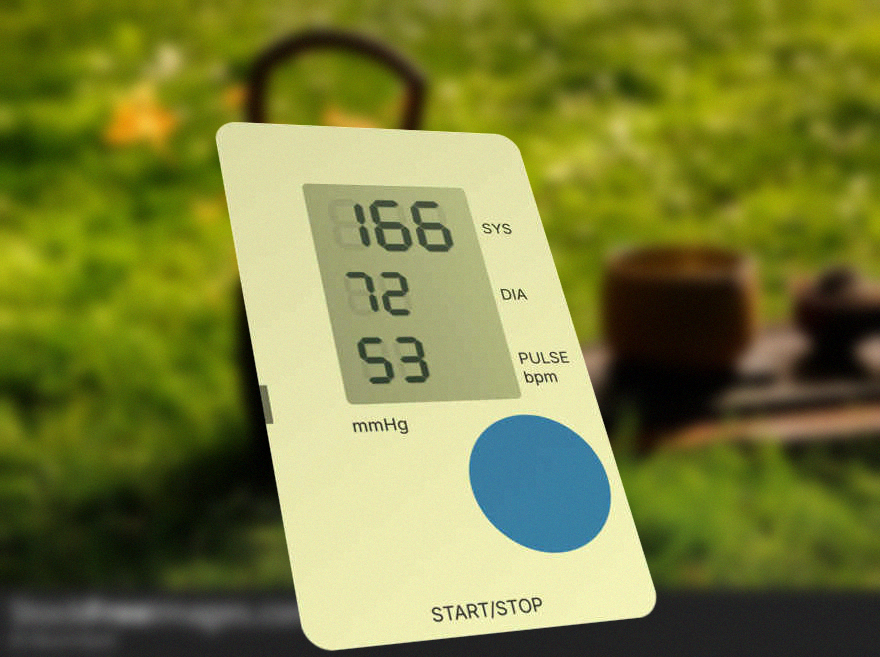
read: 166 mmHg
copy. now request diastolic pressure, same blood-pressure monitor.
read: 72 mmHg
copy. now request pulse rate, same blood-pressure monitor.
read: 53 bpm
